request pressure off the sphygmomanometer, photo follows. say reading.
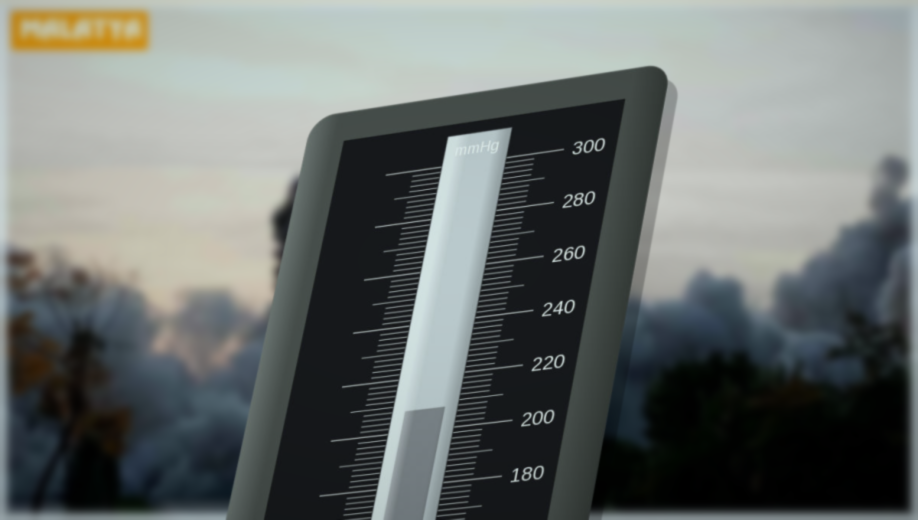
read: 208 mmHg
